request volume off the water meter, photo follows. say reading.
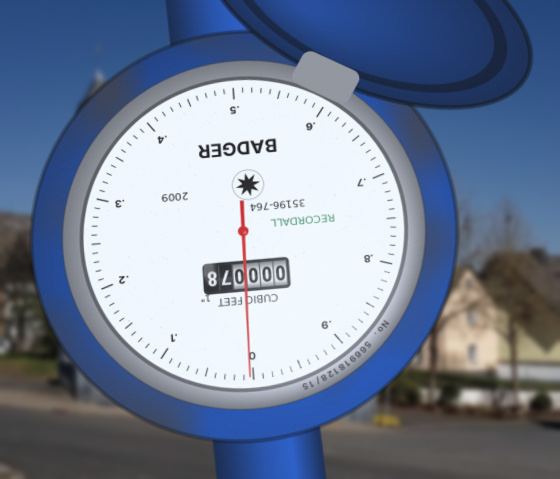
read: 78.00 ft³
